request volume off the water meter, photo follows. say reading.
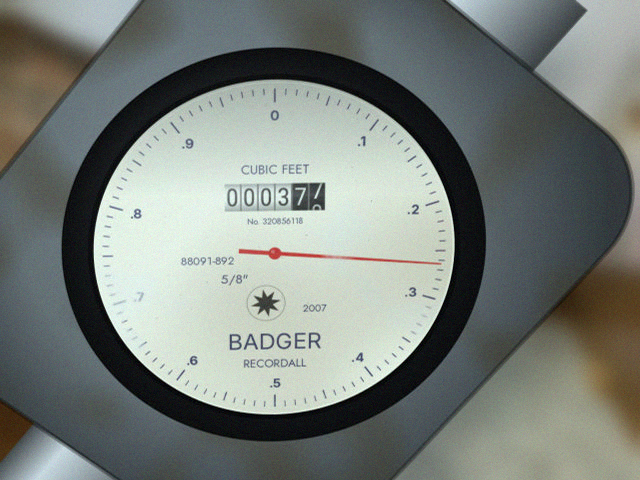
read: 377.26 ft³
